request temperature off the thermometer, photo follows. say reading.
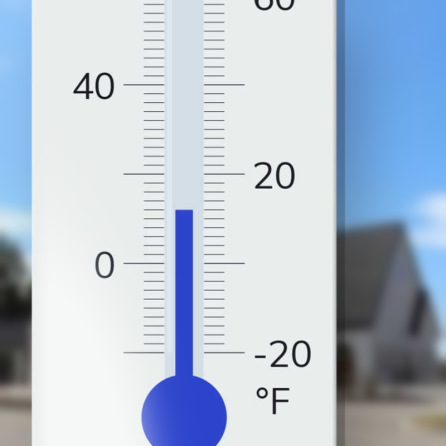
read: 12 °F
